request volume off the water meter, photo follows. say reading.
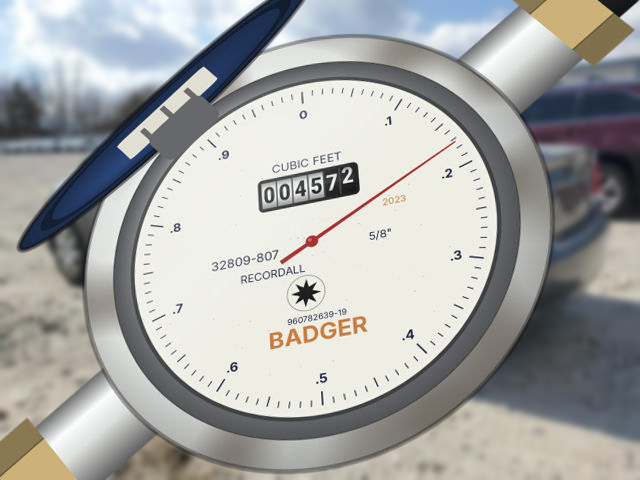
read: 4572.17 ft³
